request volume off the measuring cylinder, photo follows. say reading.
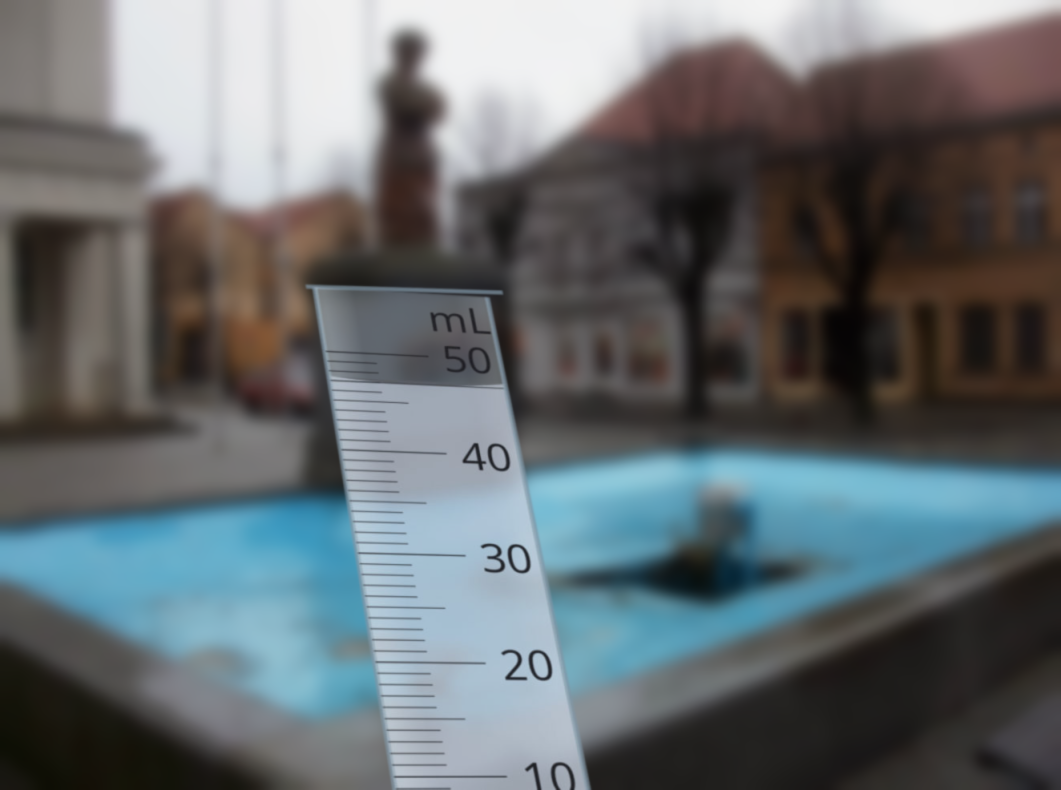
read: 47 mL
